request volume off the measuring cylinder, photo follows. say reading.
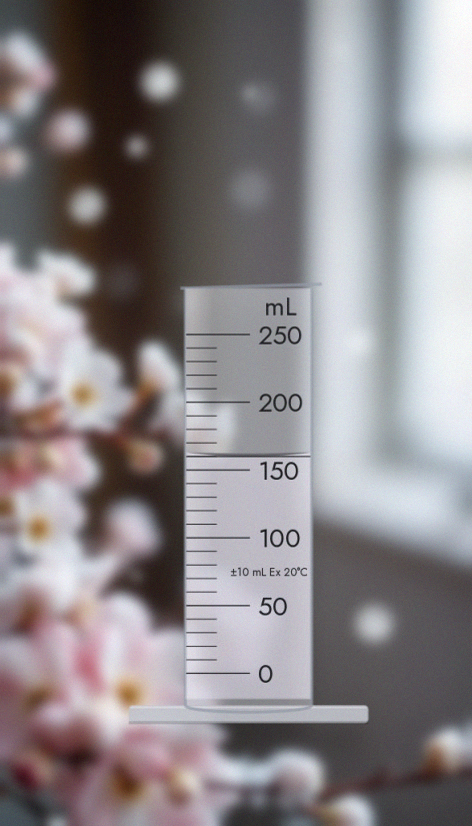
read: 160 mL
